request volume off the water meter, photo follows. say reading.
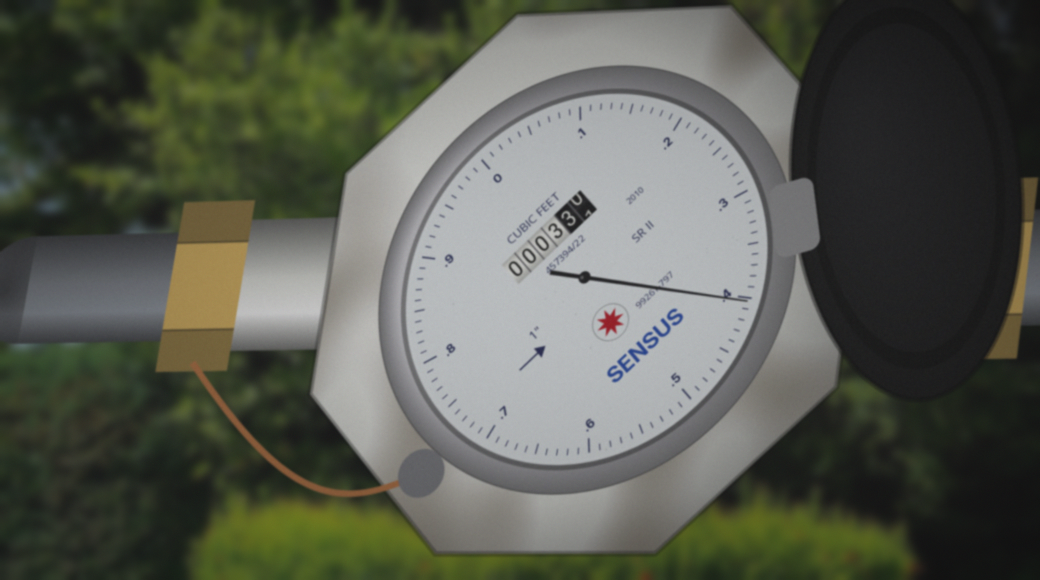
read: 330.40 ft³
